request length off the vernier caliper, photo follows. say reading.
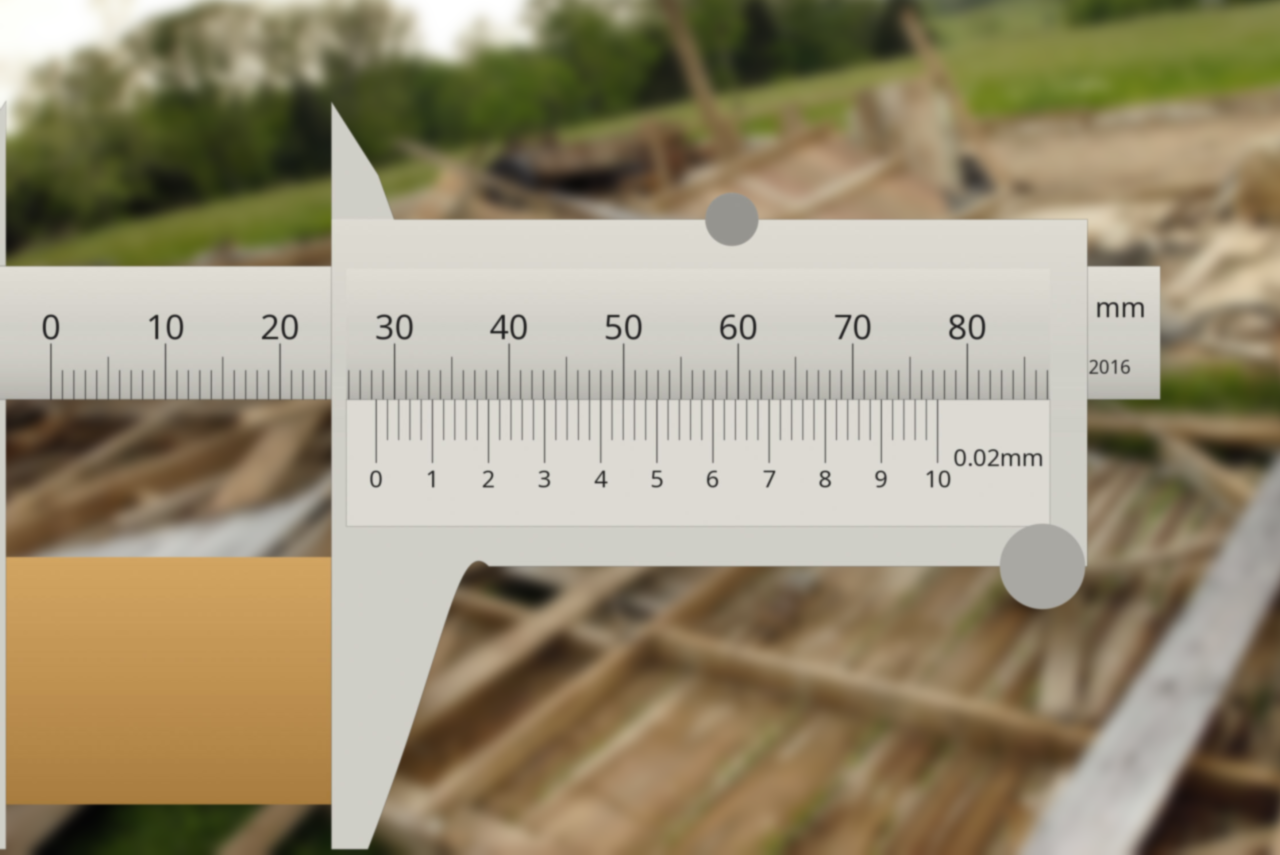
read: 28.4 mm
